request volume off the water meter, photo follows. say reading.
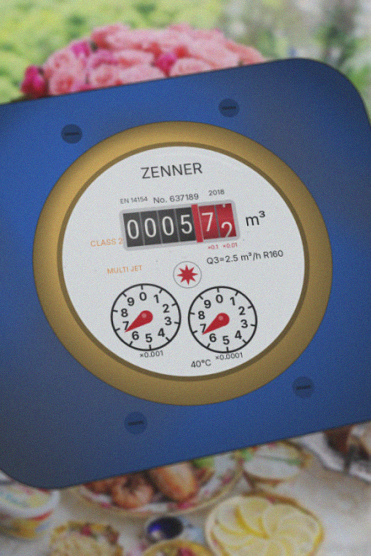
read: 5.7166 m³
